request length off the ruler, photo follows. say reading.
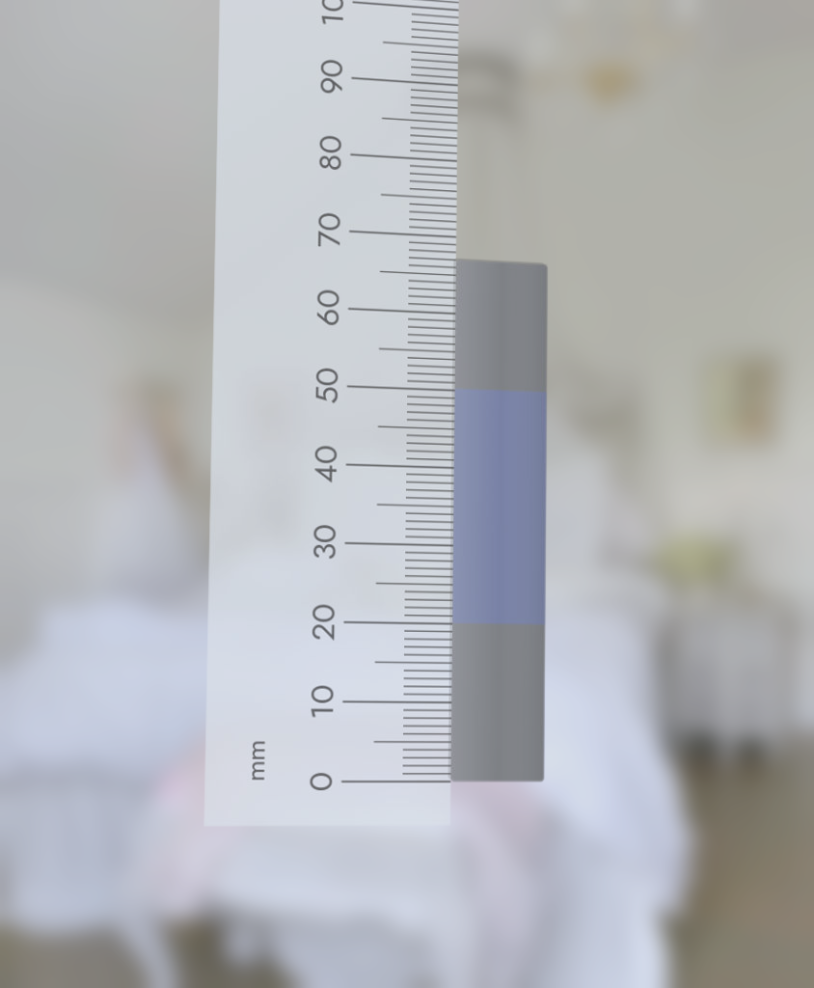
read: 67 mm
